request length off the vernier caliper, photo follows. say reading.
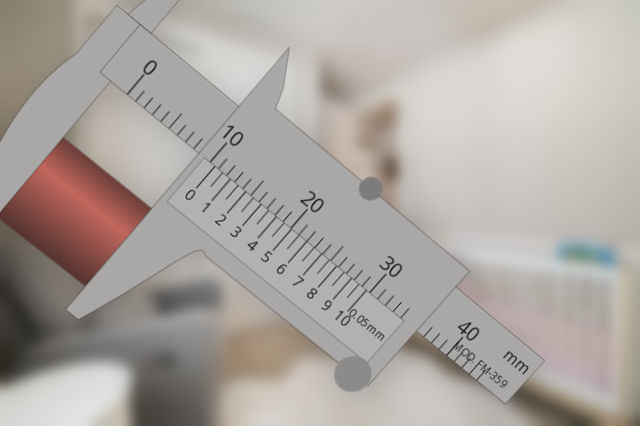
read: 10.6 mm
